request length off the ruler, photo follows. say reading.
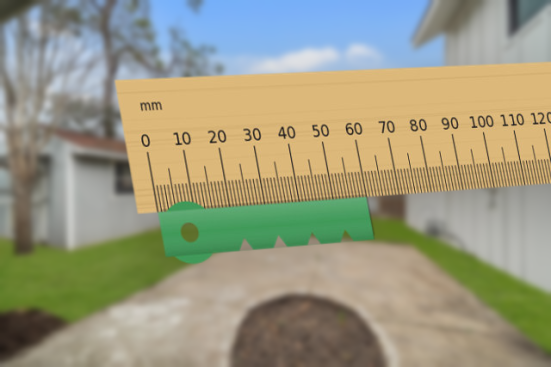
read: 60 mm
